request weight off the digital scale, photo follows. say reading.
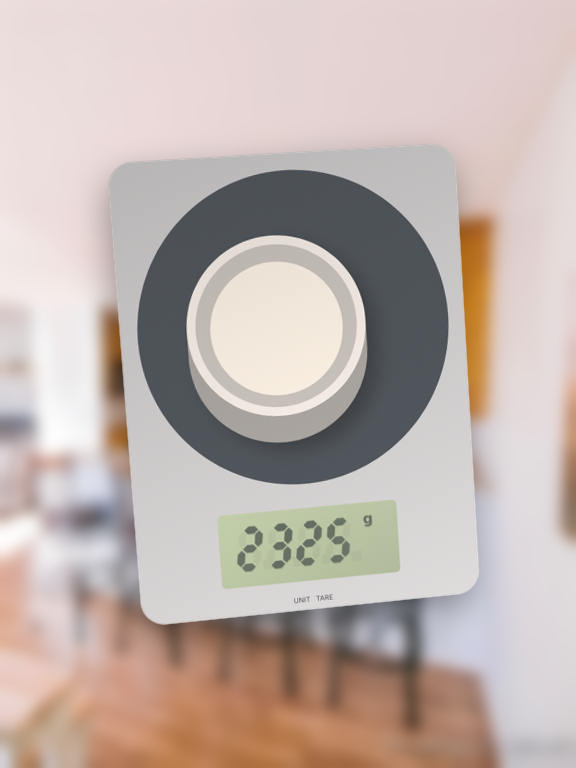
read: 2325 g
